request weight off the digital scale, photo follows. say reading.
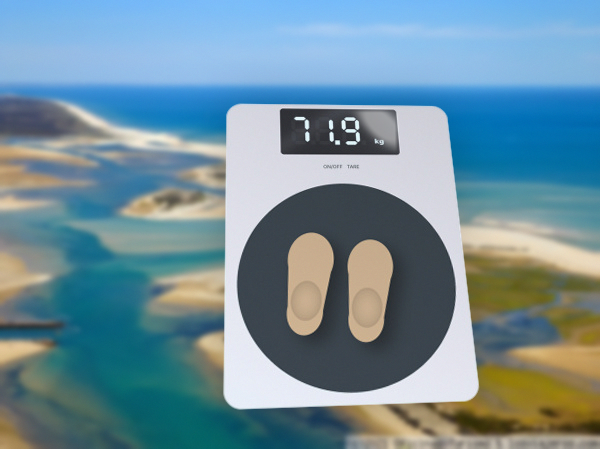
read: 71.9 kg
